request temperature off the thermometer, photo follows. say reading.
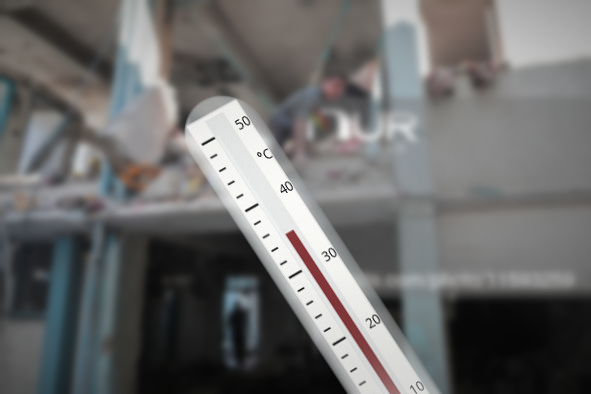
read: 35 °C
